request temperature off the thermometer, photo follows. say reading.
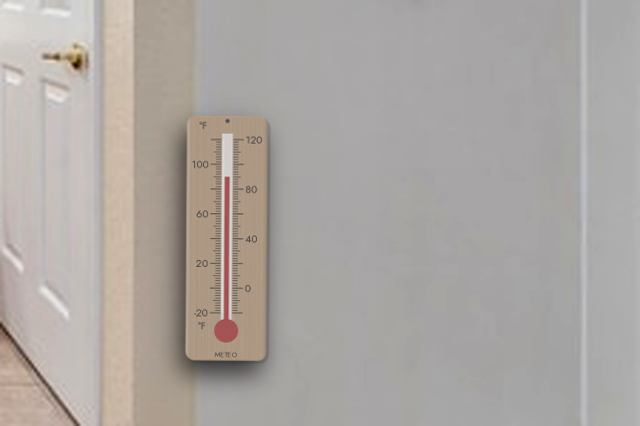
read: 90 °F
